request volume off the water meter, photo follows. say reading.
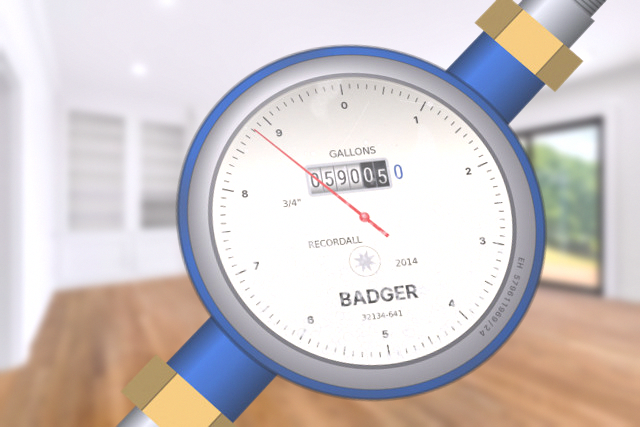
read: 590048.8 gal
